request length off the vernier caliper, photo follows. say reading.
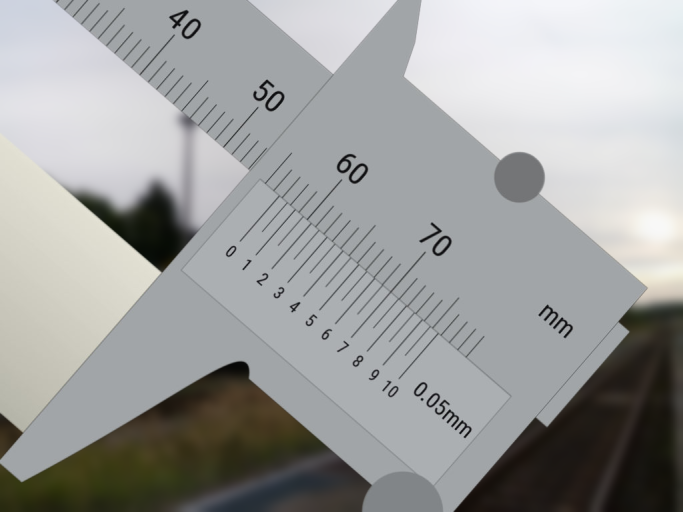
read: 56.7 mm
